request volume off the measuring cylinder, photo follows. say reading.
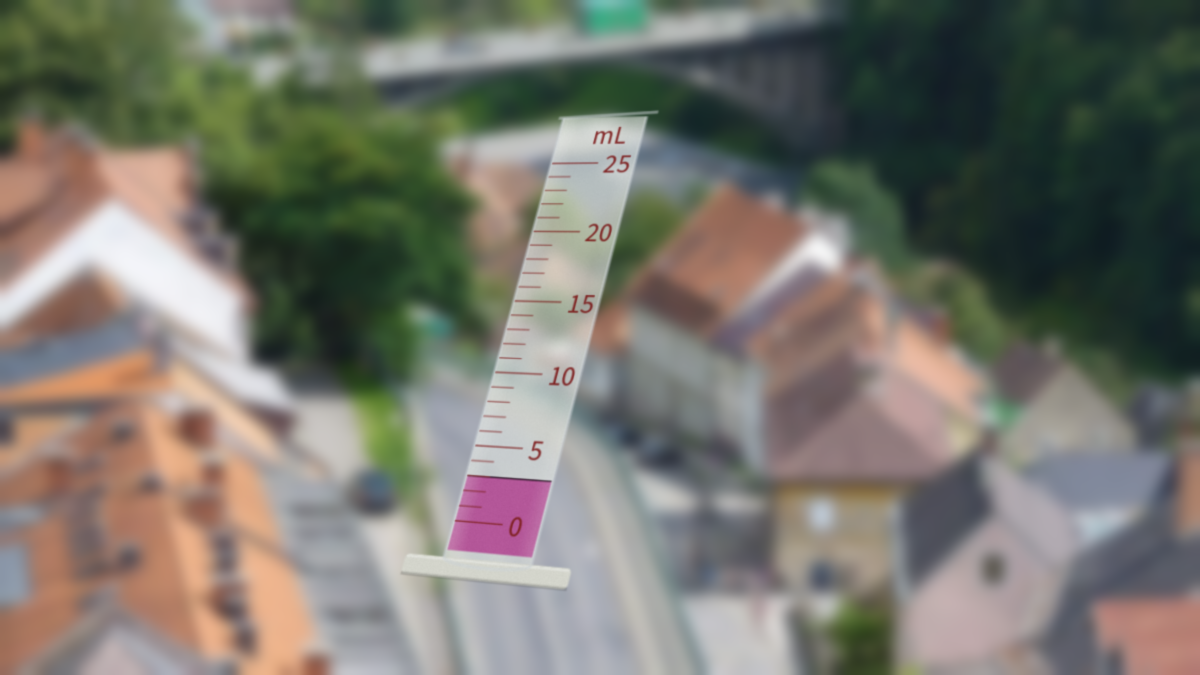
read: 3 mL
